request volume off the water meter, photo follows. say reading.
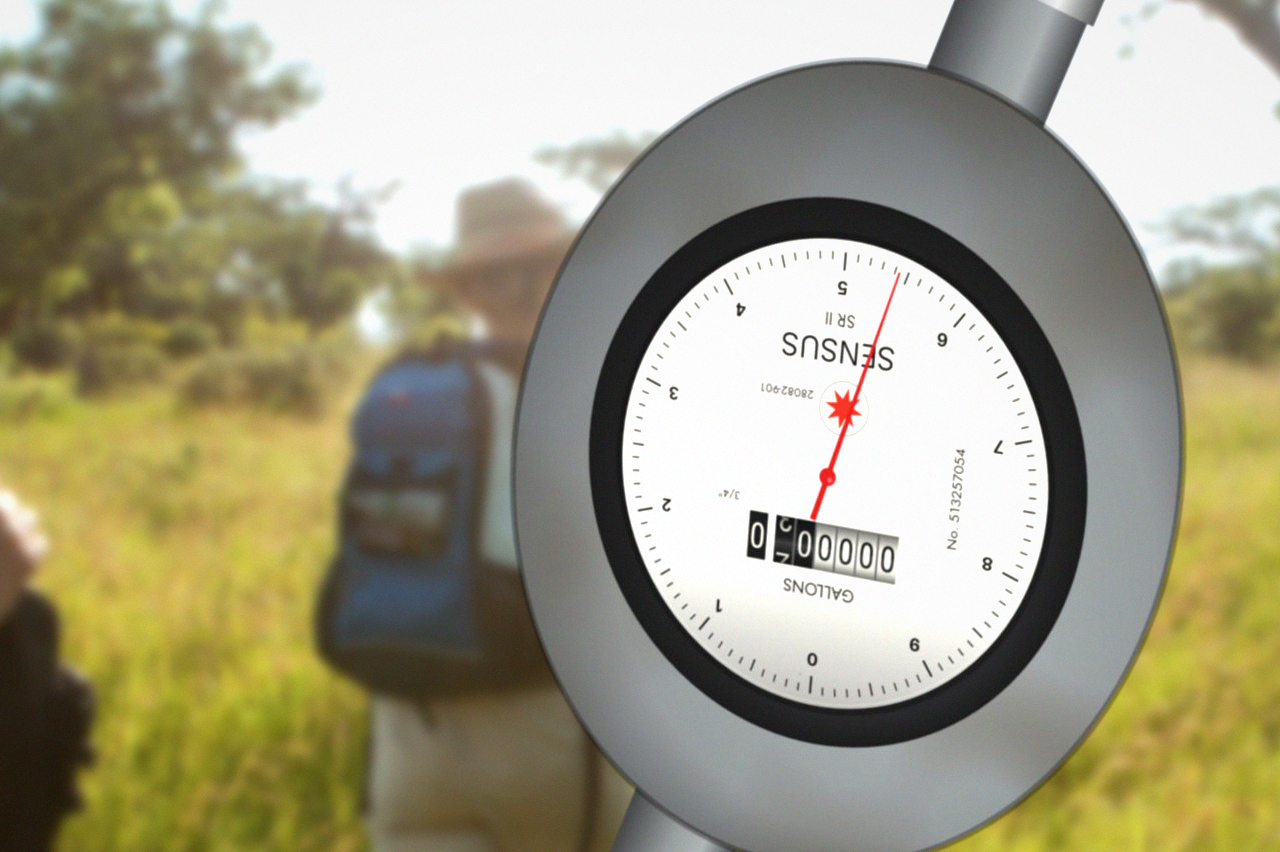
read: 25.4 gal
